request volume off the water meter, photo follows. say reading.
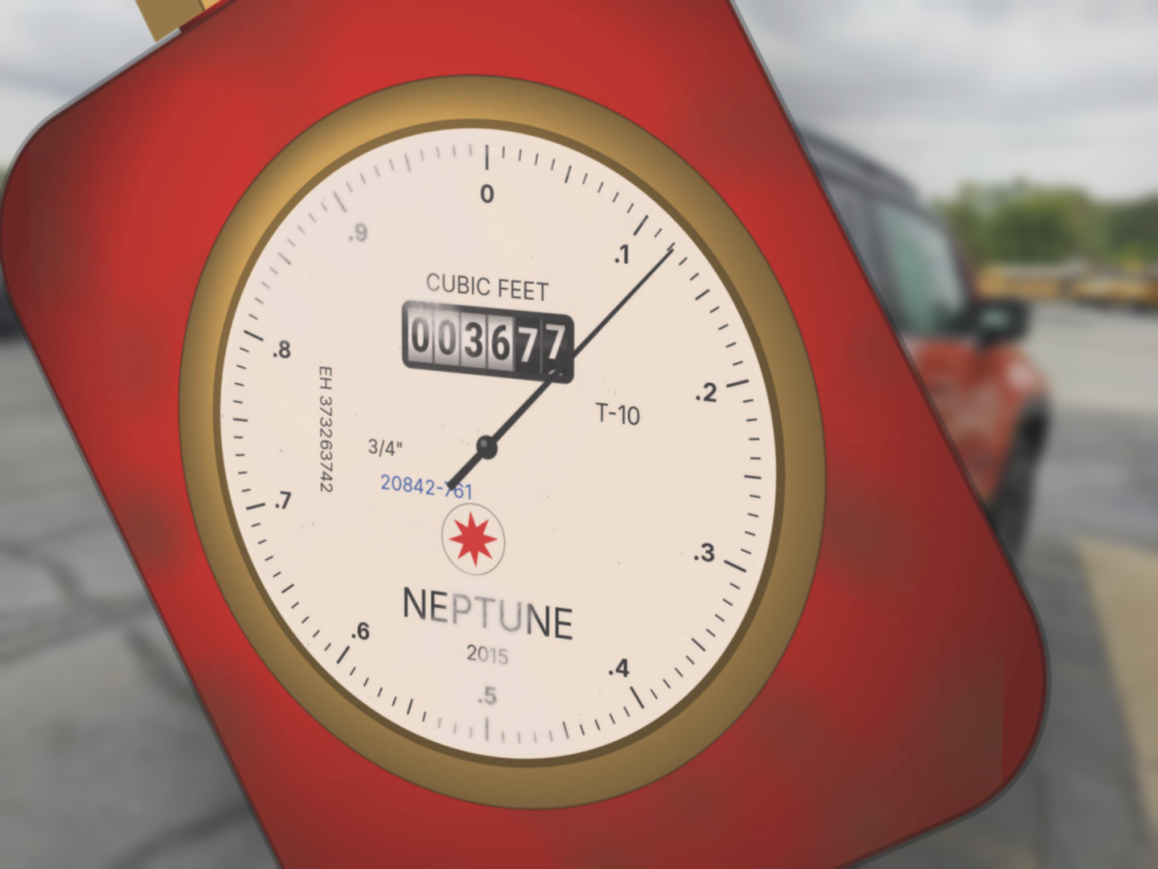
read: 3677.12 ft³
